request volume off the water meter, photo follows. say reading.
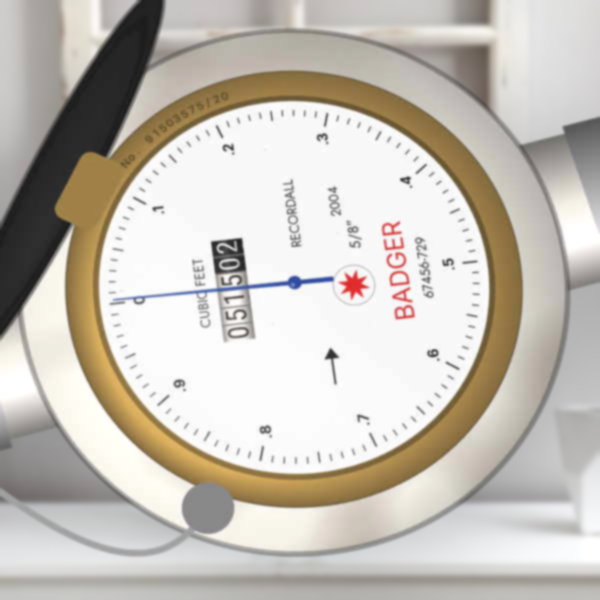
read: 51502.00 ft³
